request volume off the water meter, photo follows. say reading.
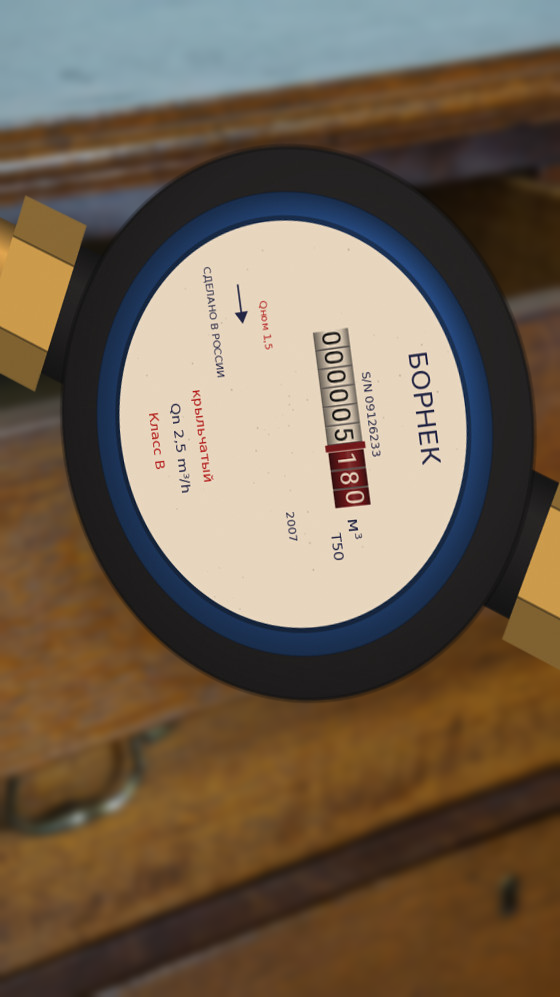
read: 5.180 m³
